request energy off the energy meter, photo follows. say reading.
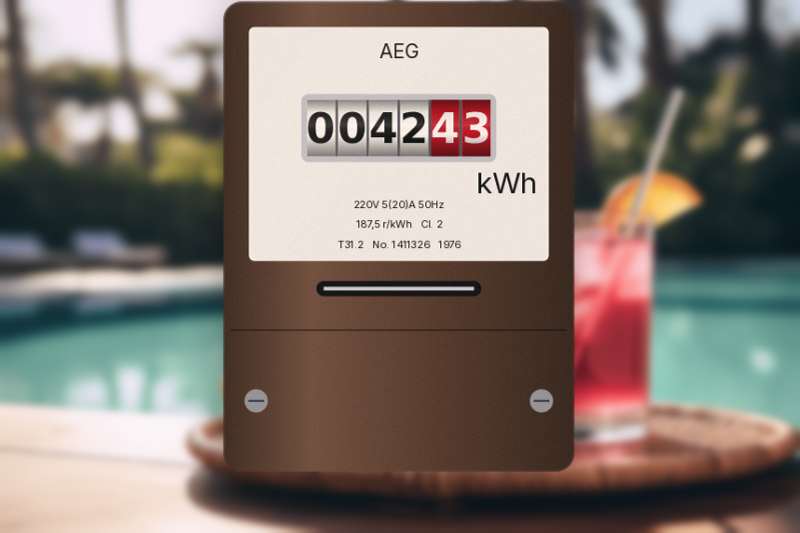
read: 42.43 kWh
